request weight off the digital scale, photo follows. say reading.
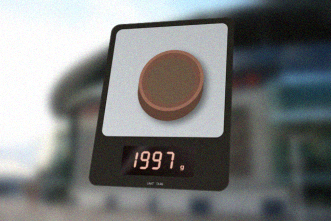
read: 1997 g
